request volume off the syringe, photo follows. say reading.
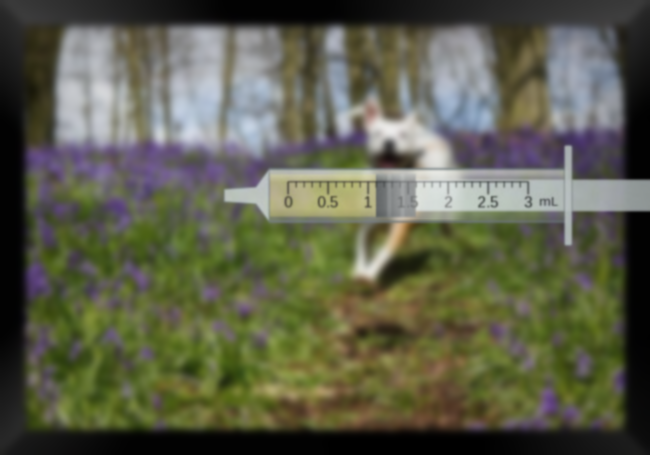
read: 1.1 mL
